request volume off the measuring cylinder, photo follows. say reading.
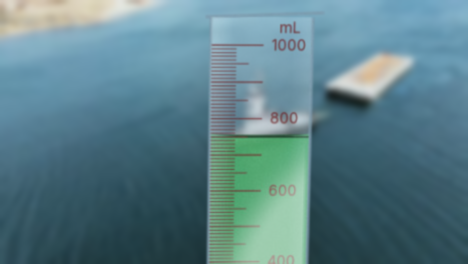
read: 750 mL
